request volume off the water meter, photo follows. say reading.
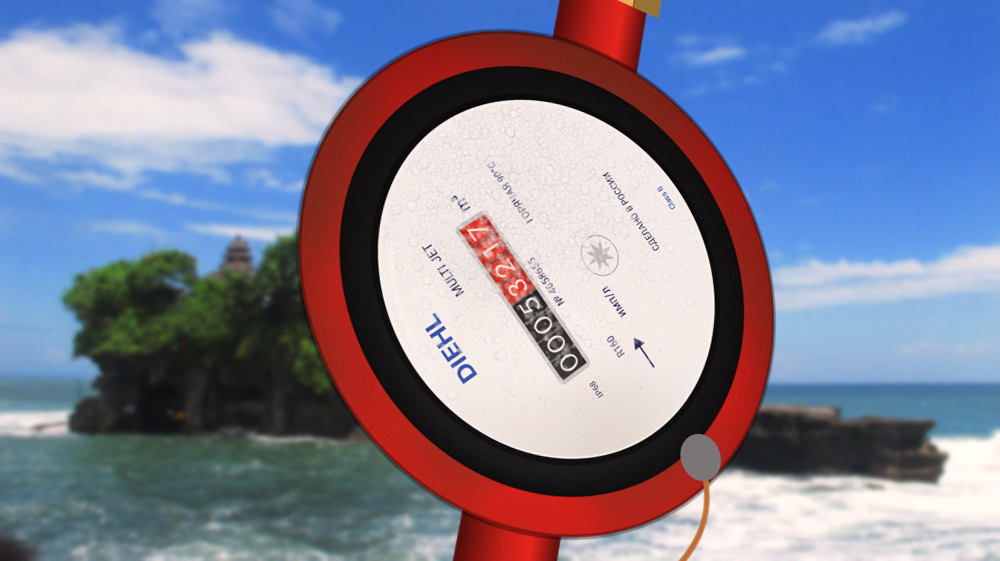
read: 5.3217 m³
